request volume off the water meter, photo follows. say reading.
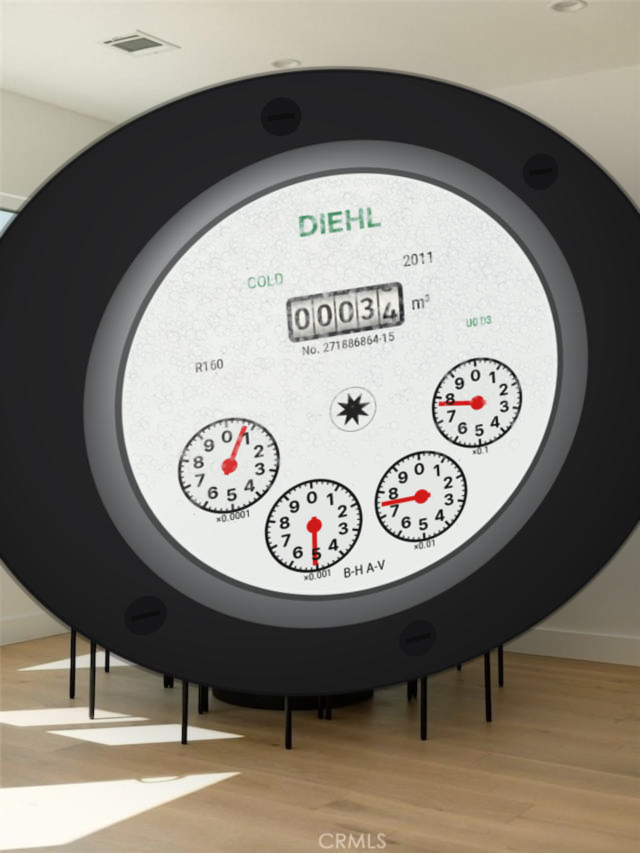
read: 33.7750 m³
